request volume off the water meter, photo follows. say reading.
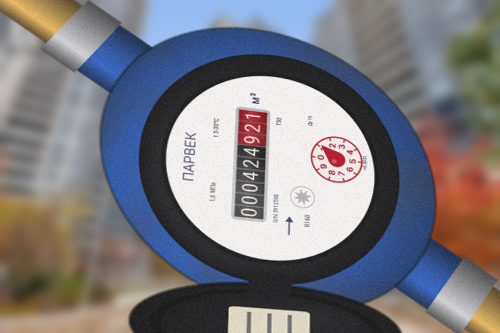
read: 424.9211 m³
